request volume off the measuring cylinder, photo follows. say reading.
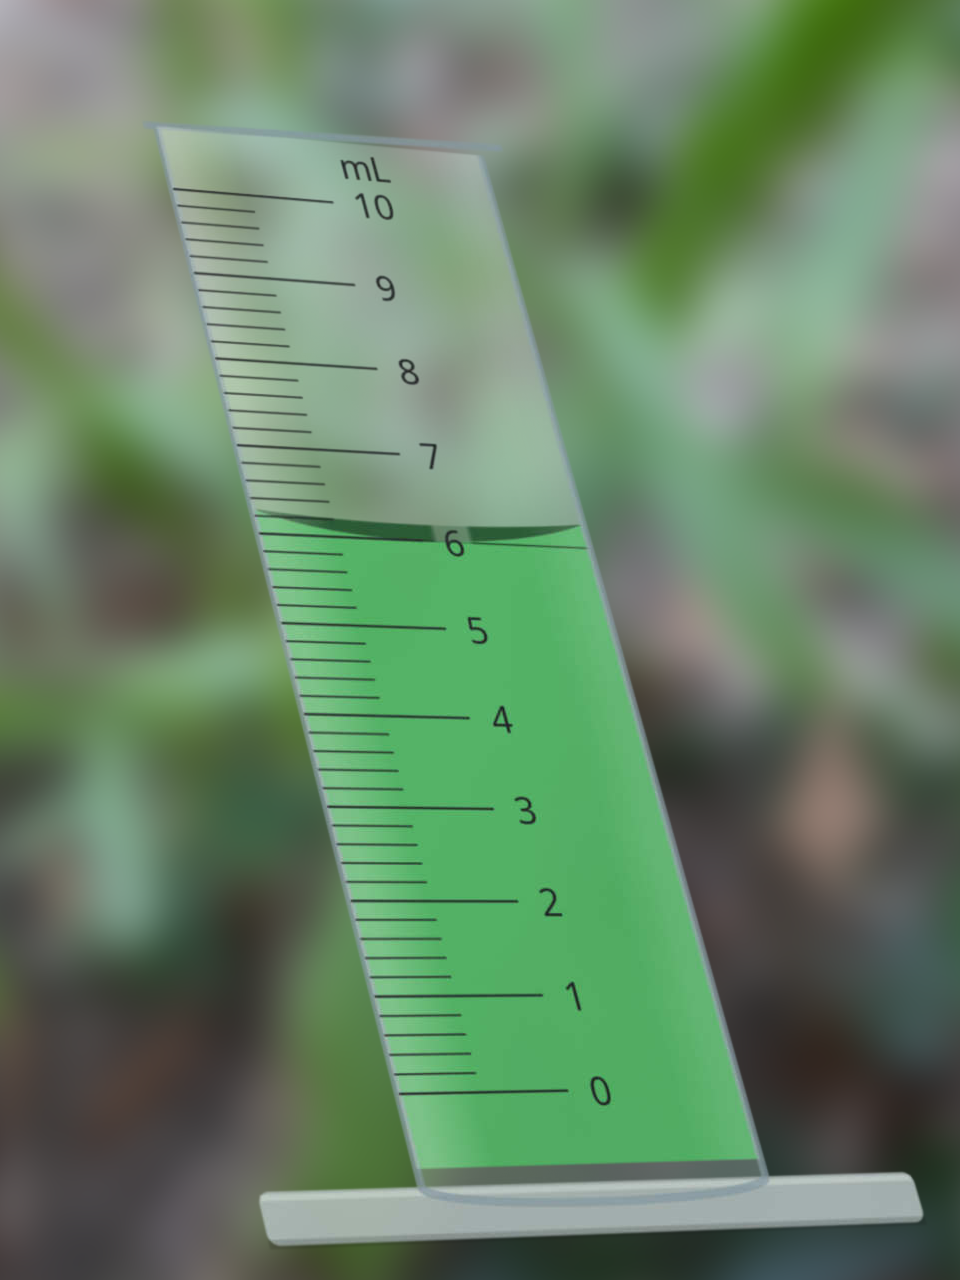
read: 6 mL
